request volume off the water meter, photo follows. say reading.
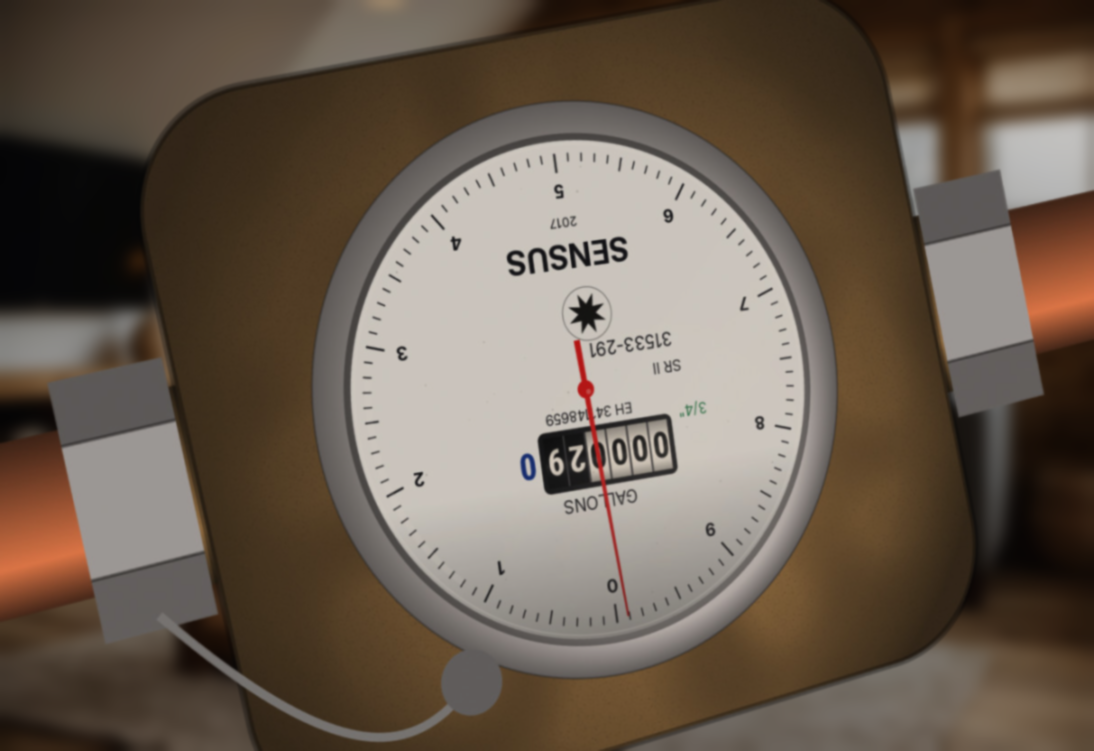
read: 289.9 gal
